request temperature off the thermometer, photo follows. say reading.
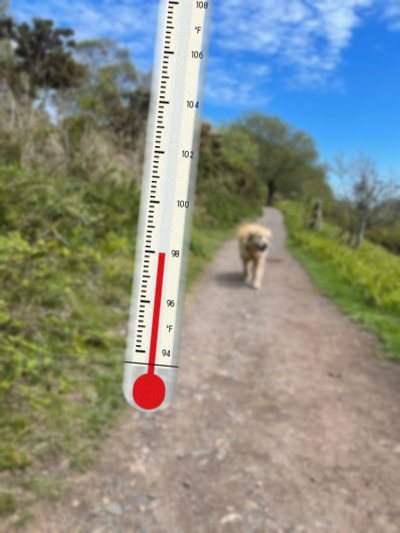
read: 98 °F
